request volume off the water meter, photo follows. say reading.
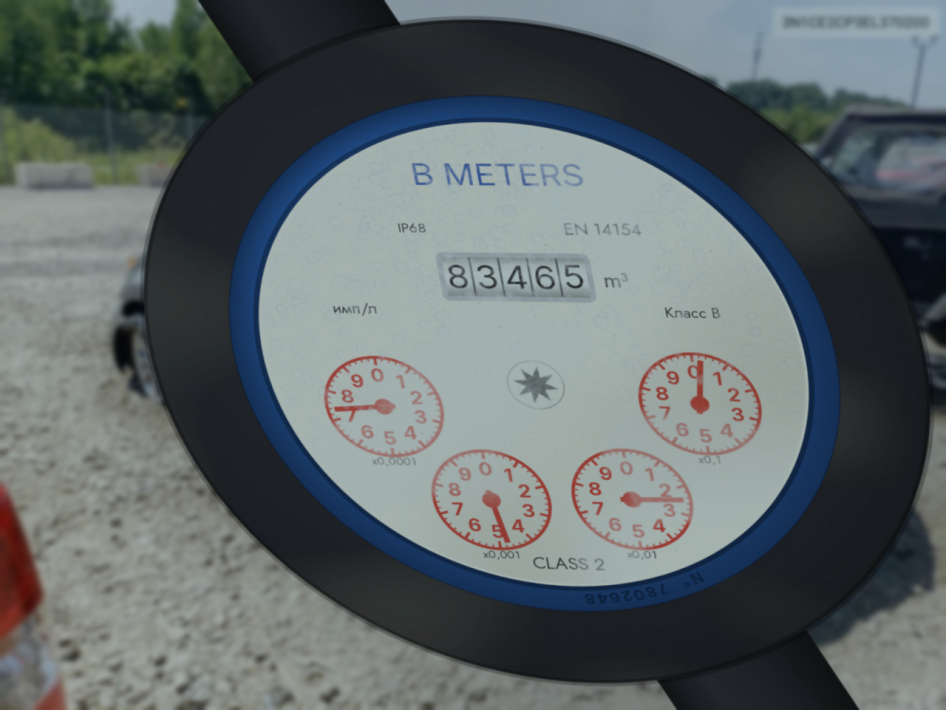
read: 83465.0247 m³
